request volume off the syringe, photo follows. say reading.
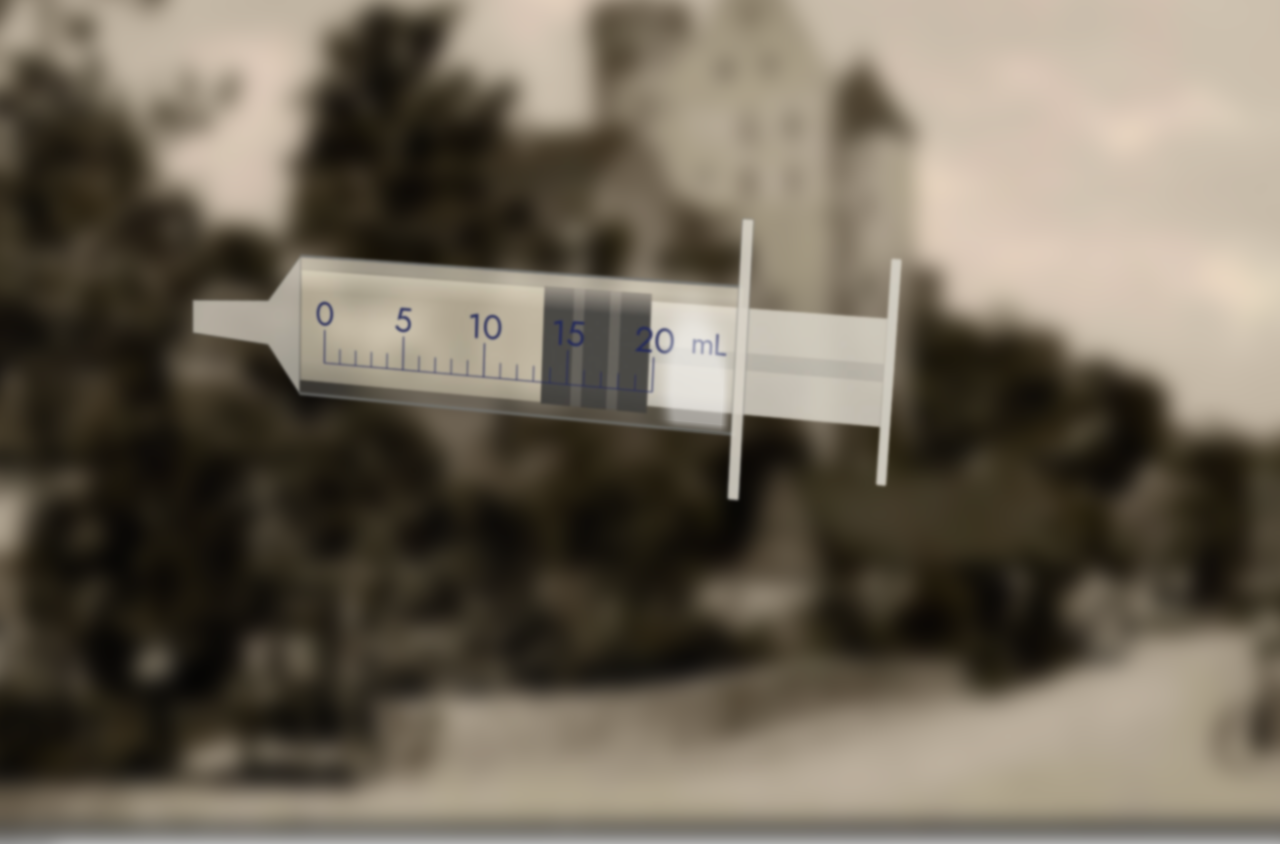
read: 13.5 mL
